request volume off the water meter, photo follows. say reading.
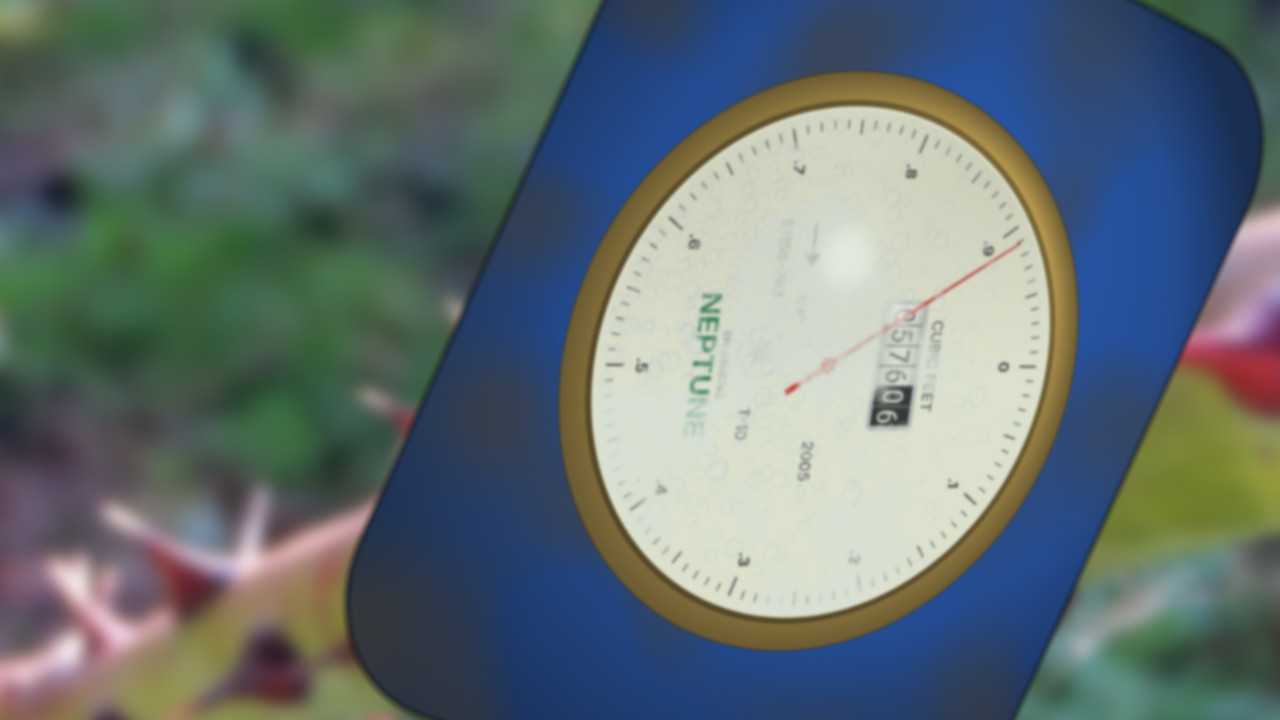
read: 57605.91 ft³
